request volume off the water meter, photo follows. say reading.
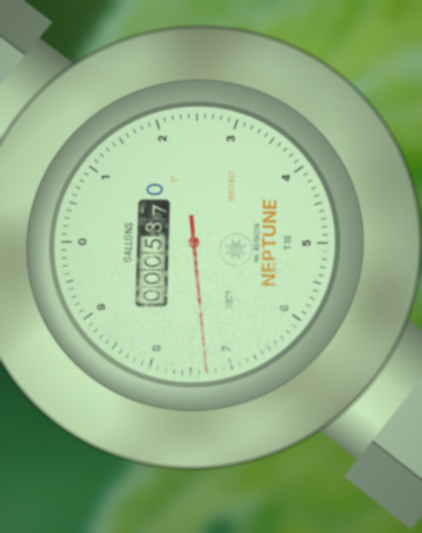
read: 5367.3 gal
